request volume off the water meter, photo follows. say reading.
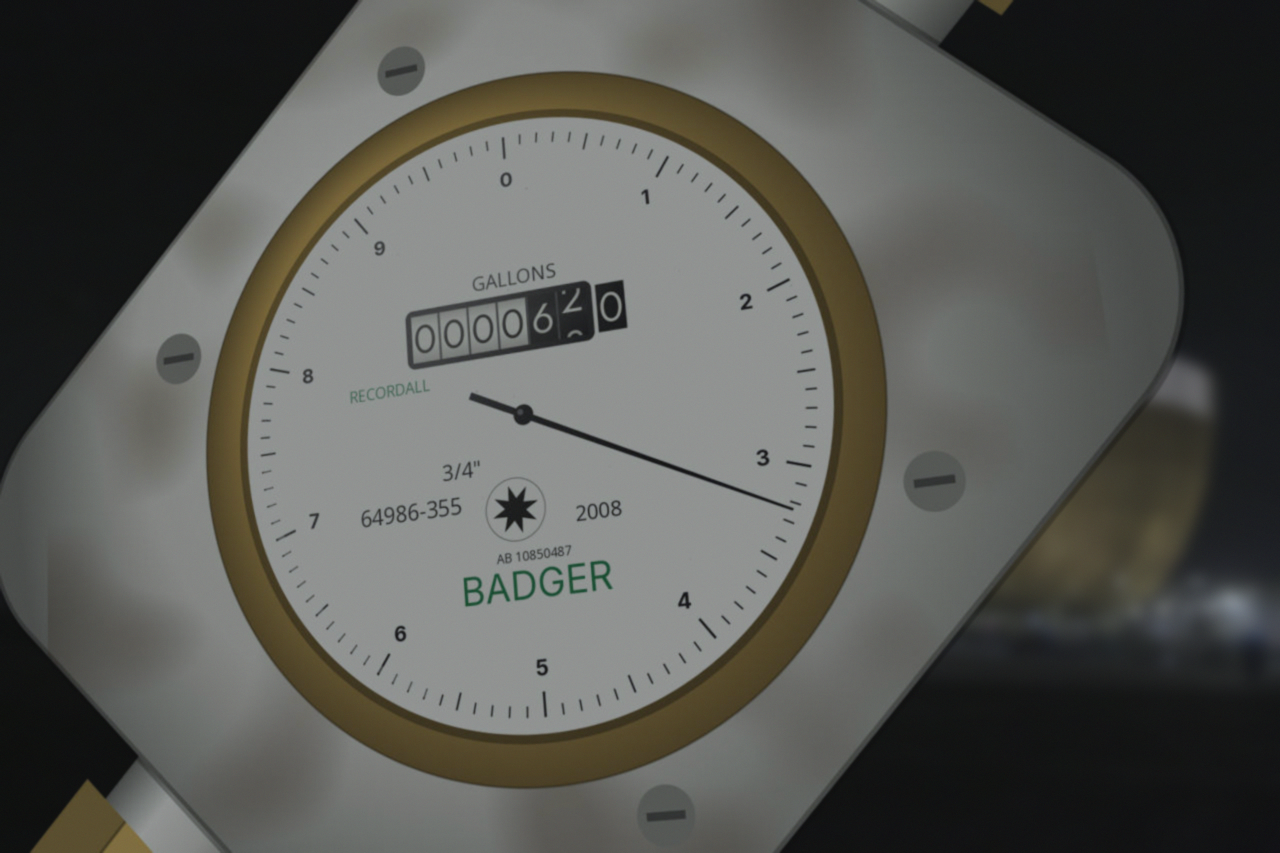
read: 623.2 gal
